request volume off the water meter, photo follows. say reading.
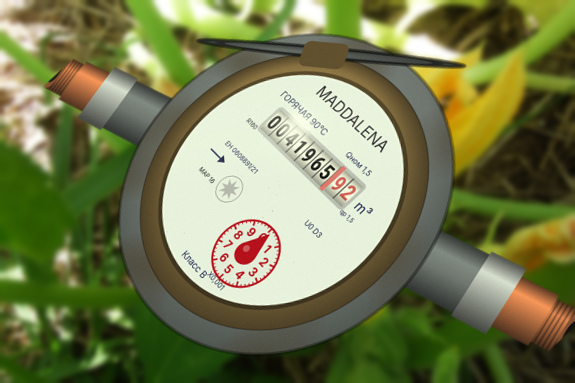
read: 41965.920 m³
